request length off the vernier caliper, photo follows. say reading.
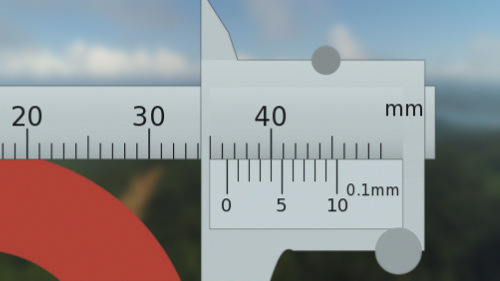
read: 36.4 mm
